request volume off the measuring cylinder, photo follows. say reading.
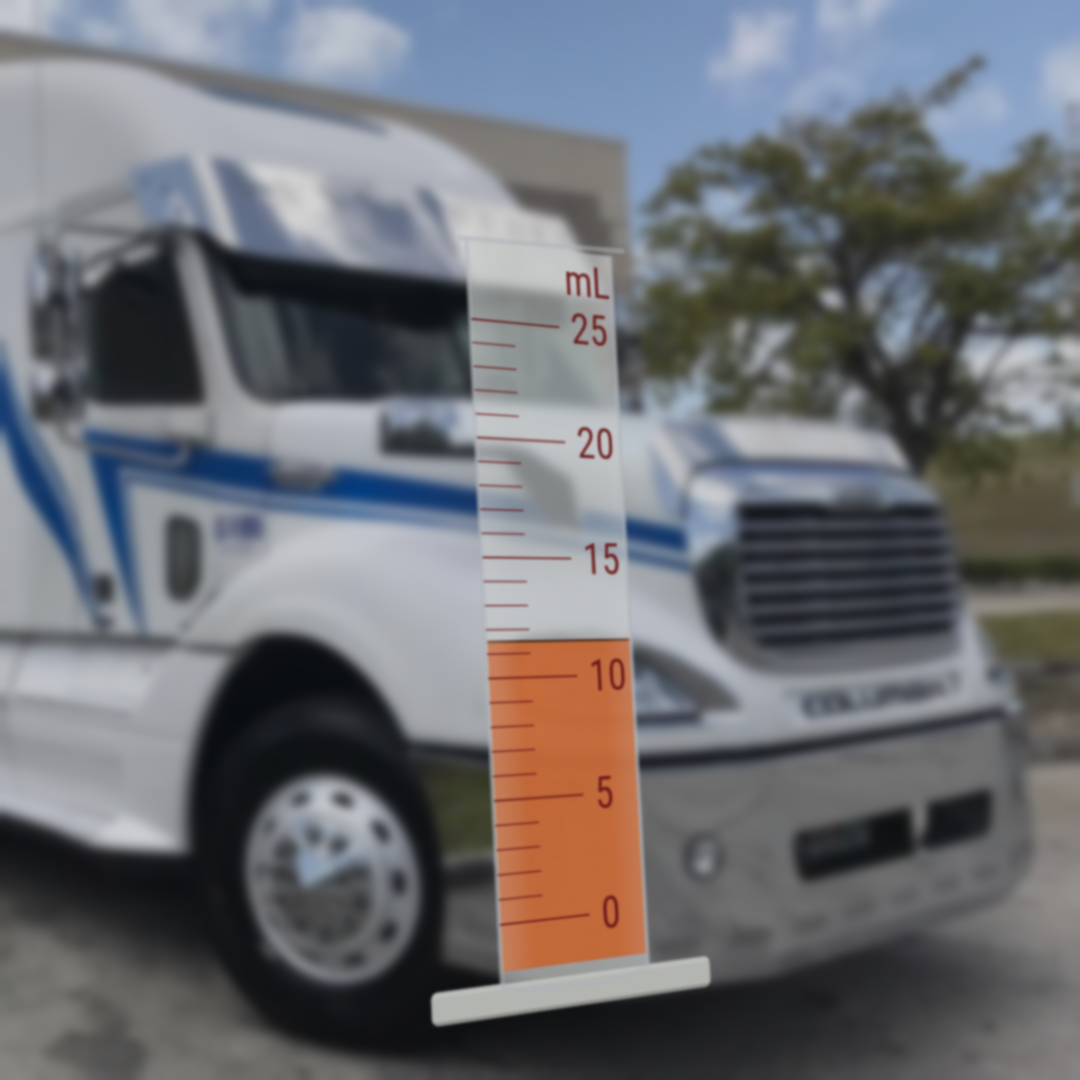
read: 11.5 mL
